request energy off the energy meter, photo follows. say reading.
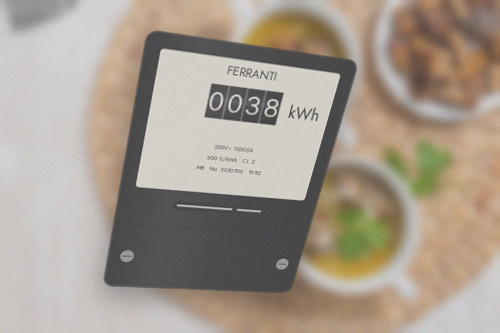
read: 38 kWh
